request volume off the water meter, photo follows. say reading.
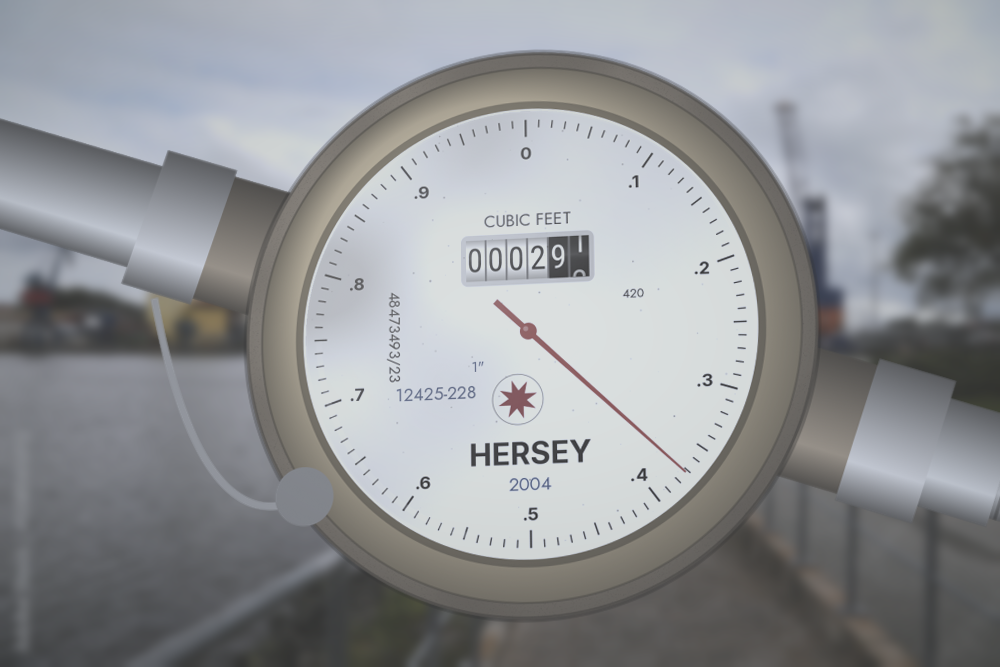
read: 291.37 ft³
